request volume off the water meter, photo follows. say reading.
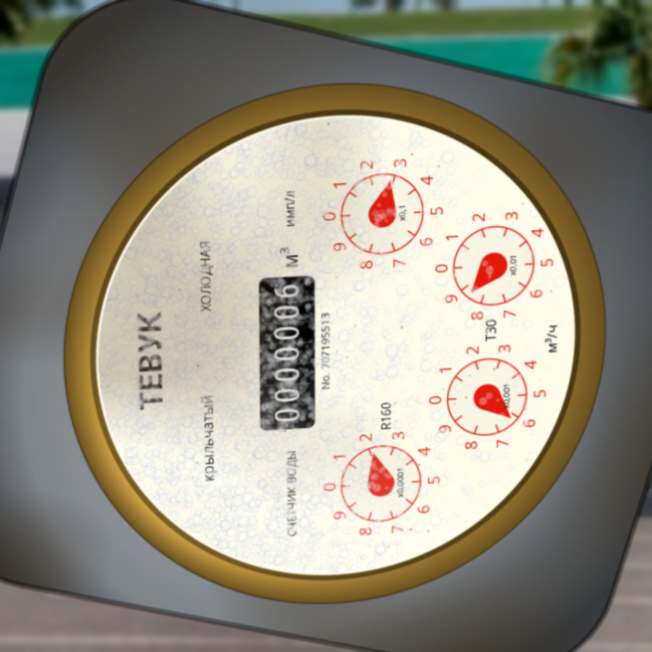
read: 6.2862 m³
